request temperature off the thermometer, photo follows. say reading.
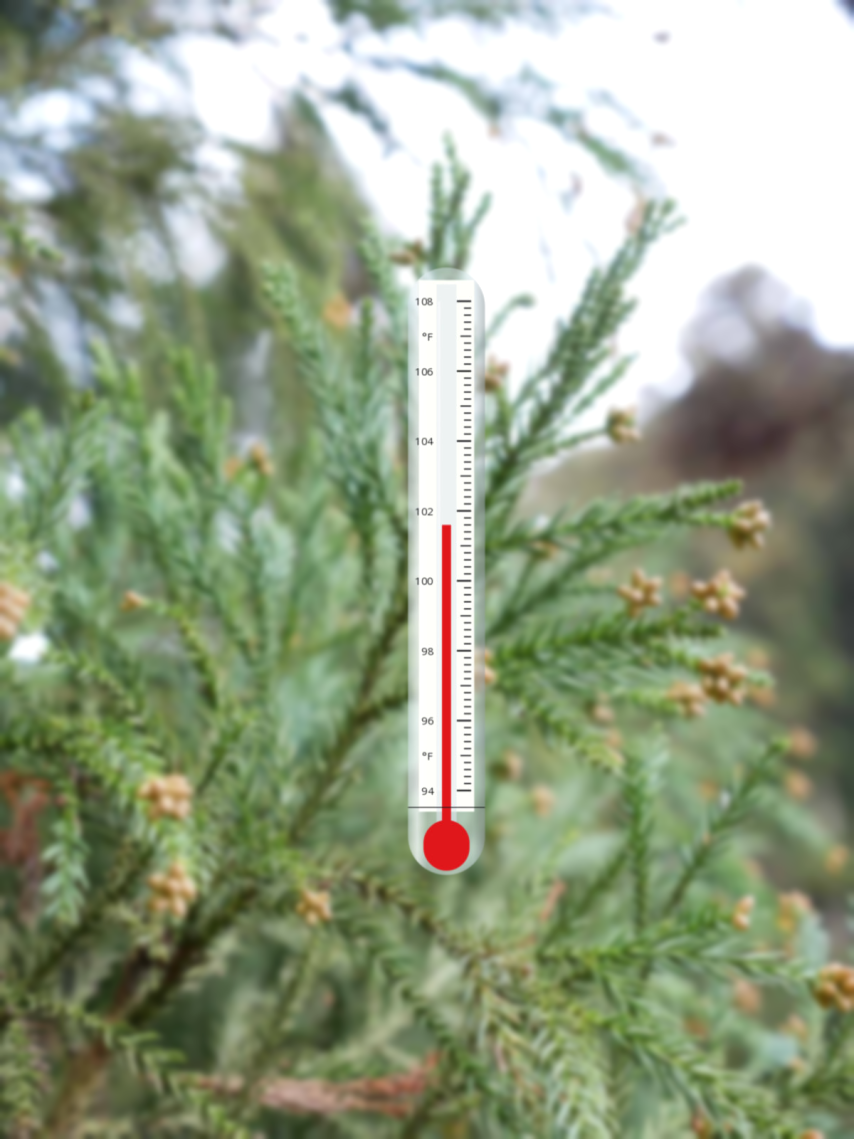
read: 101.6 °F
